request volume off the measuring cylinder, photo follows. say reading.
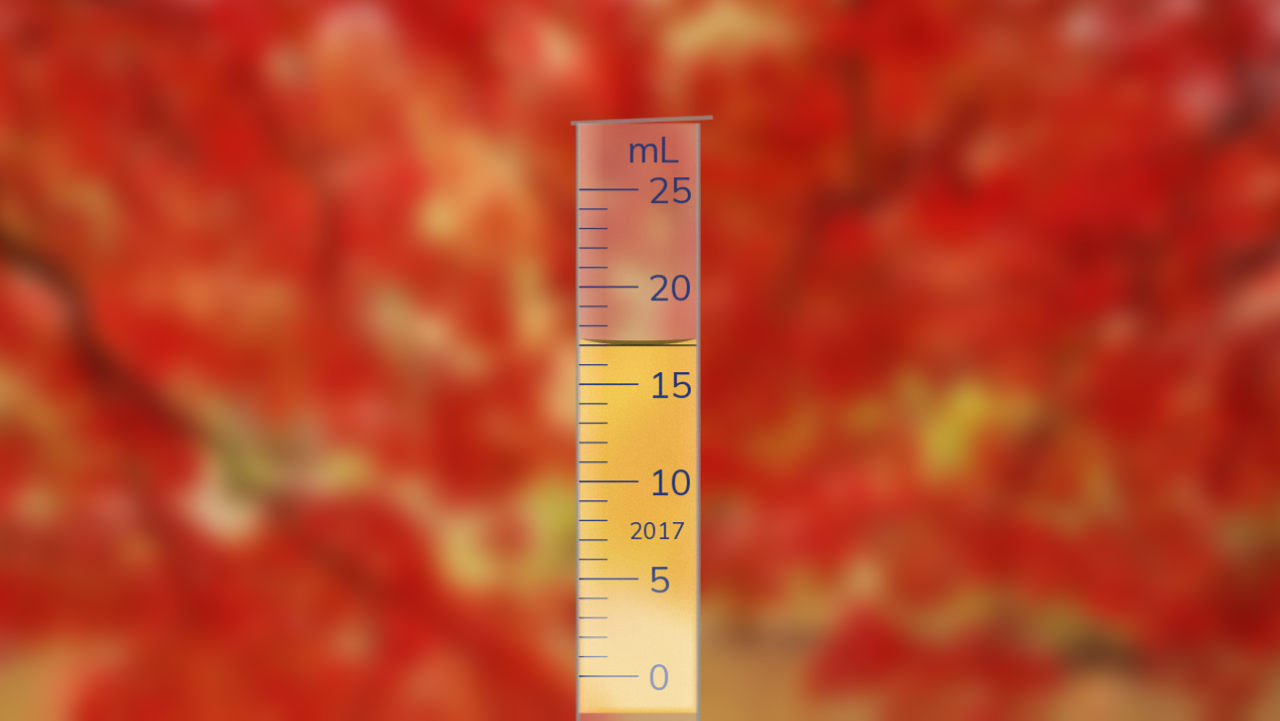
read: 17 mL
